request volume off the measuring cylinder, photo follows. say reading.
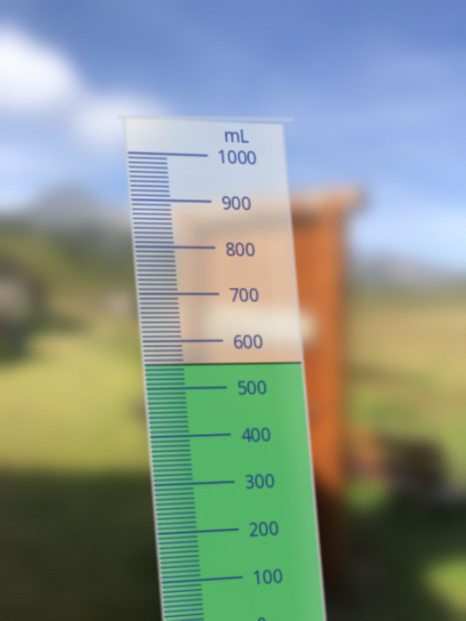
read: 550 mL
